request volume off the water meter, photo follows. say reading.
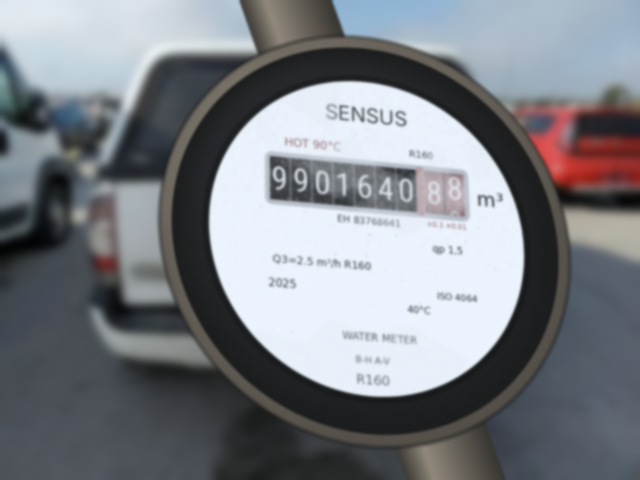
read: 9901640.88 m³
